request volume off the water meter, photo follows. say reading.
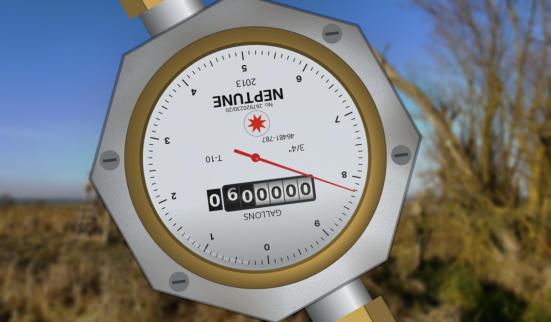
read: 88.2 gal
